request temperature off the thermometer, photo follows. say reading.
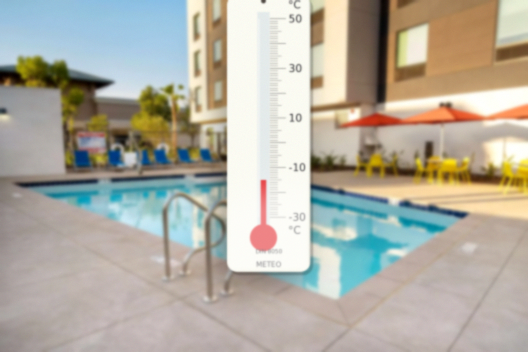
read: -15 °C
